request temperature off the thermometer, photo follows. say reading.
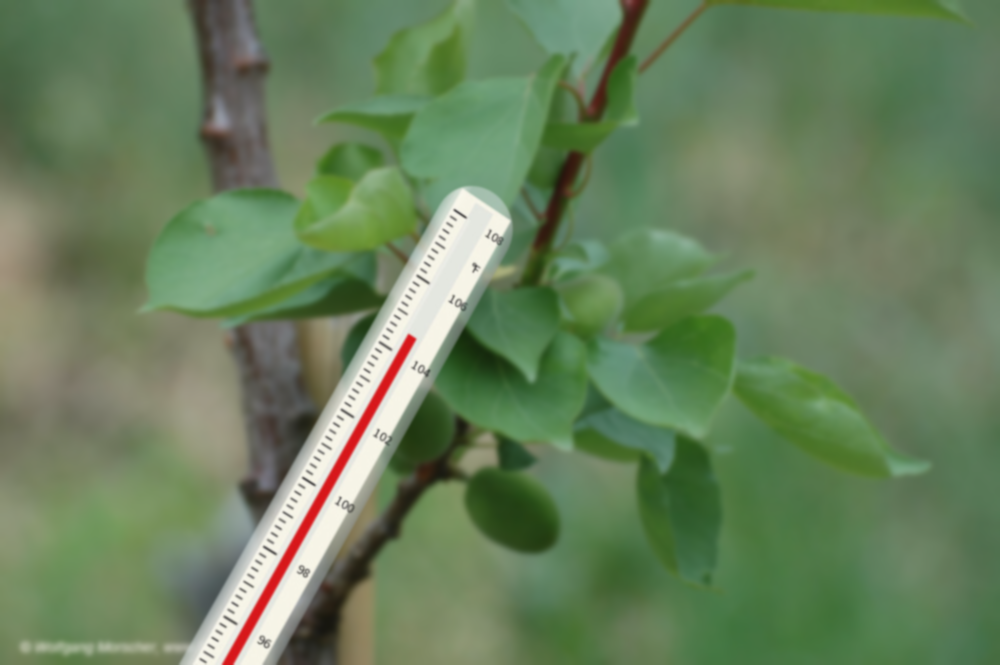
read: 104.6 °F
